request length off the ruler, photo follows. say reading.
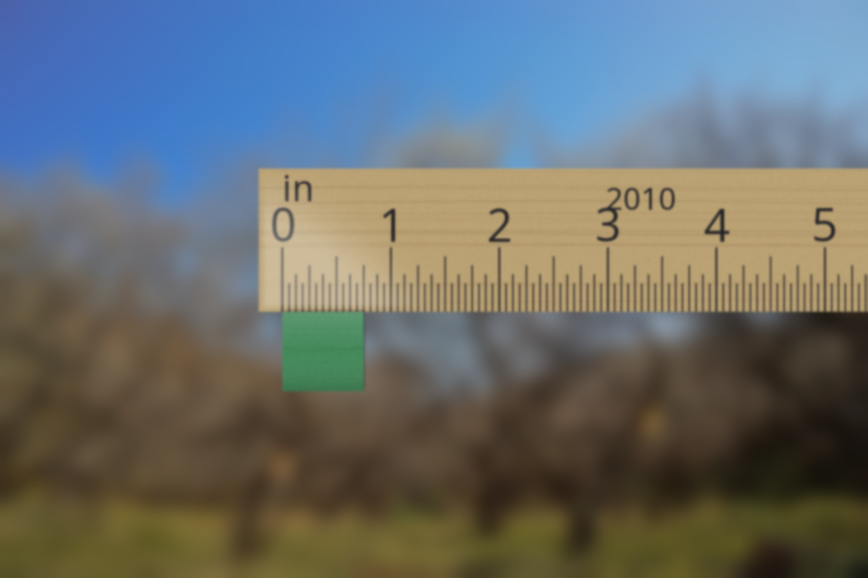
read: 0.75 in
